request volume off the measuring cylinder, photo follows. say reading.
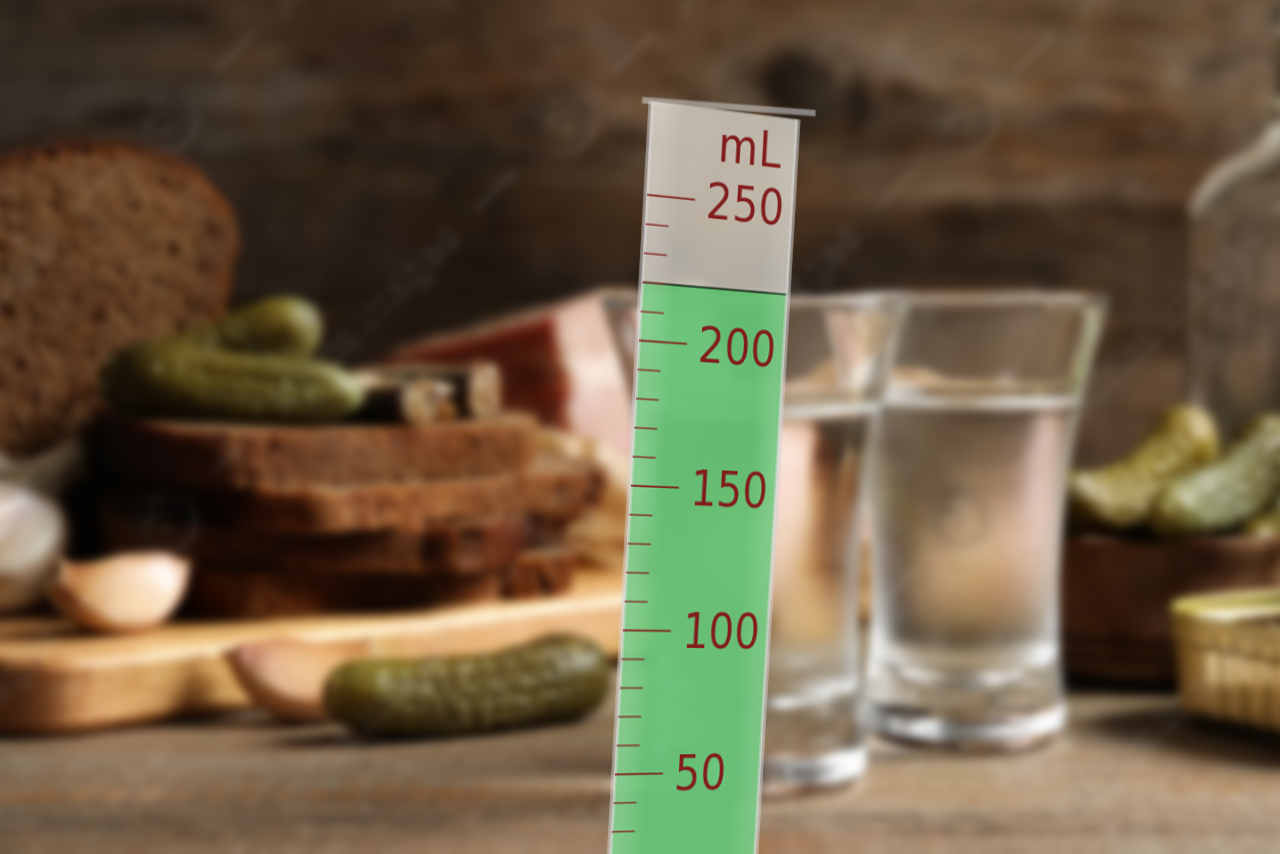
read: 220 mL
